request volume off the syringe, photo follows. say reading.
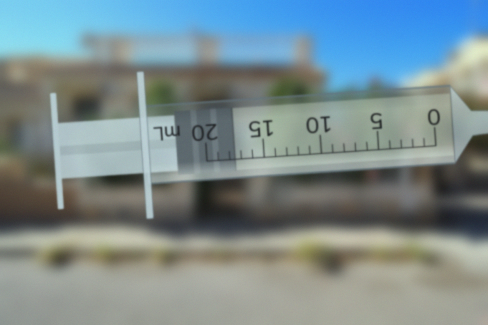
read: 17.5 mL
